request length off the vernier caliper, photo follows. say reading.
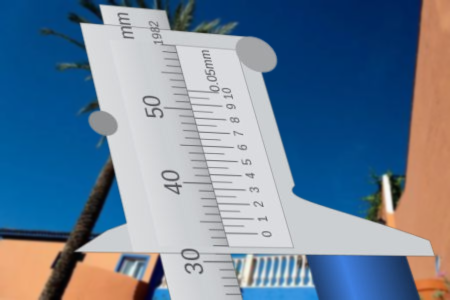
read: 33.6 mm
